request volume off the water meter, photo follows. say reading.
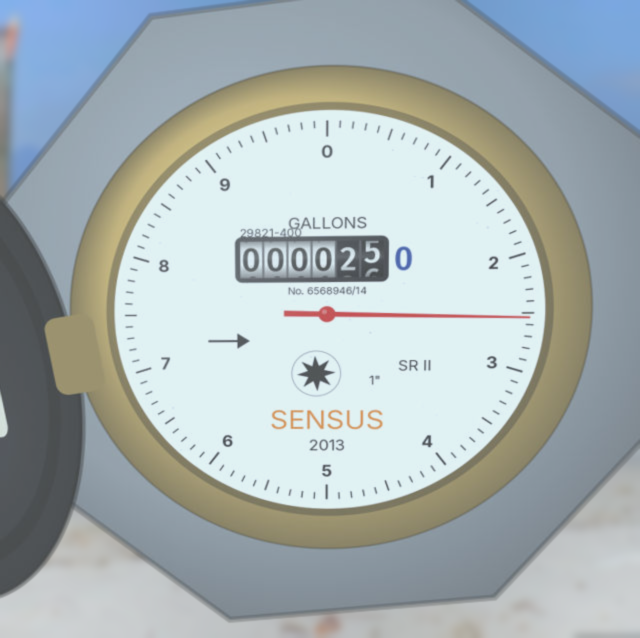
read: 252.5 gal
